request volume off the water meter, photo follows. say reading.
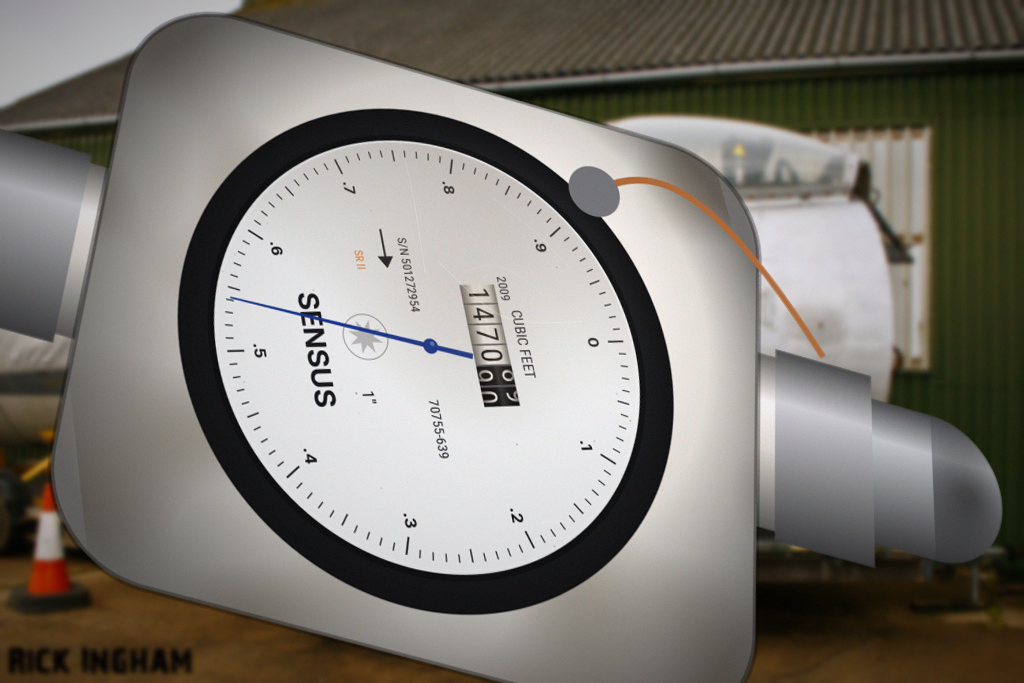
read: 147089.54 ft³
